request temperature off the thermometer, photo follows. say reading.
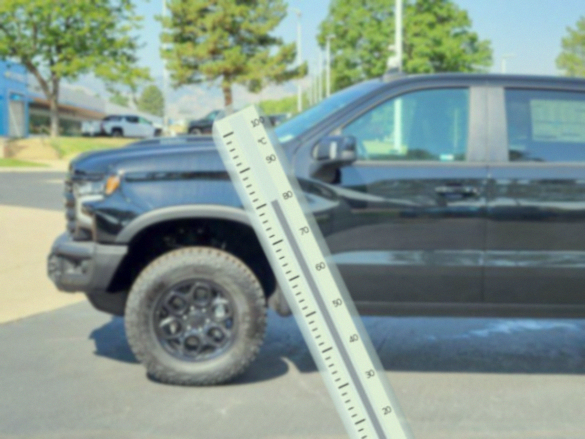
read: 80 °C
